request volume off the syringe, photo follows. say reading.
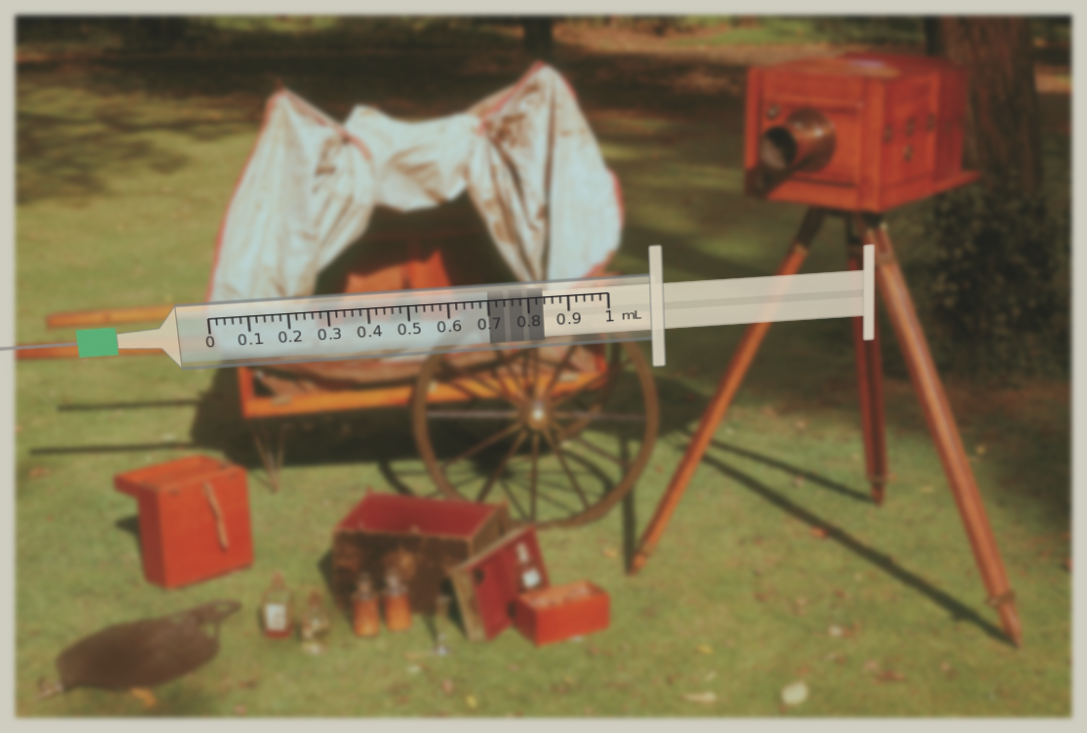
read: 0.7 mL
